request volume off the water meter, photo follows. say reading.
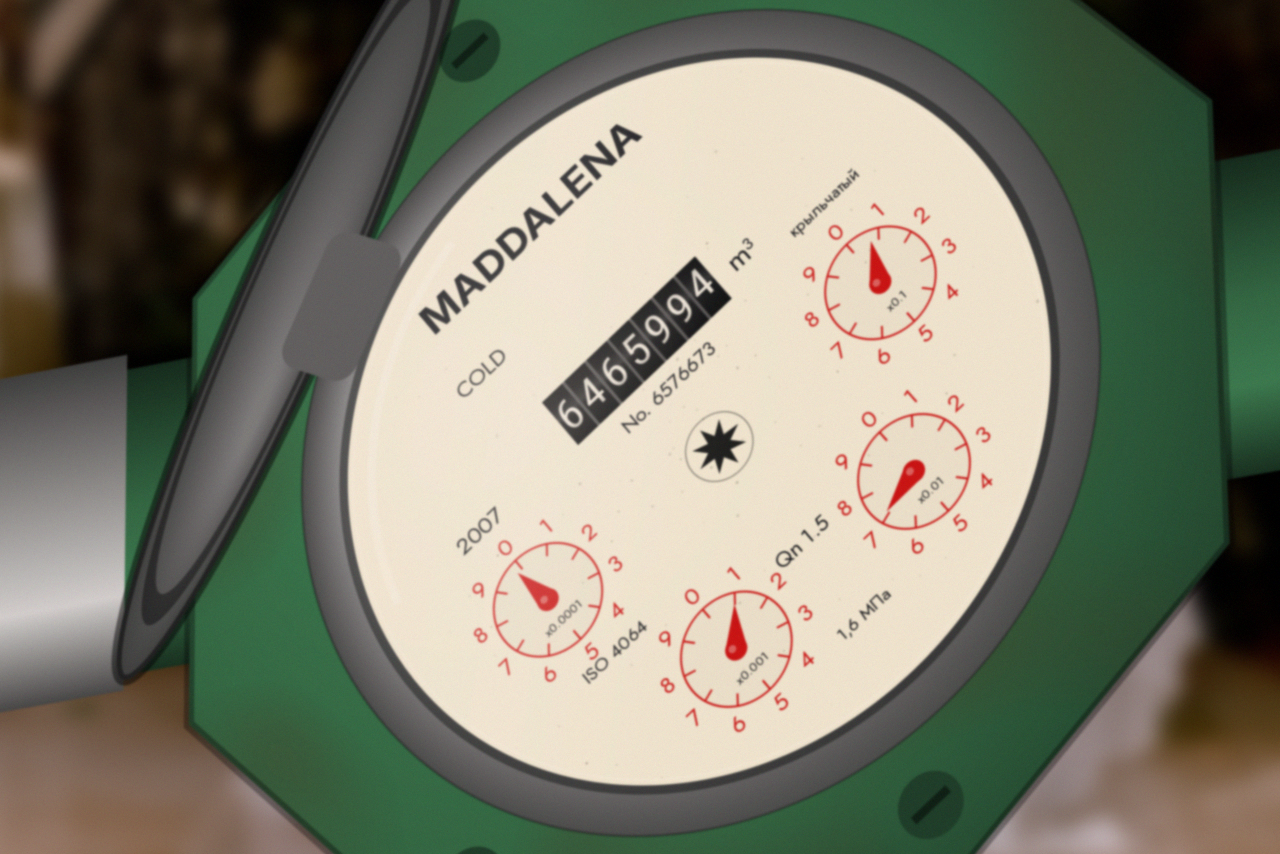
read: 6465994.0709 m³
